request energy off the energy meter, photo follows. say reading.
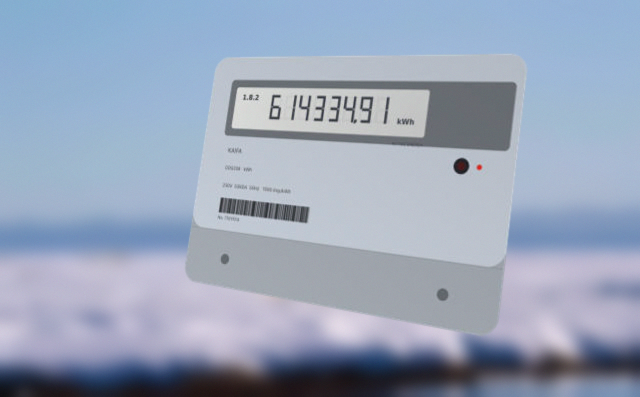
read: 614334.91 kWh
